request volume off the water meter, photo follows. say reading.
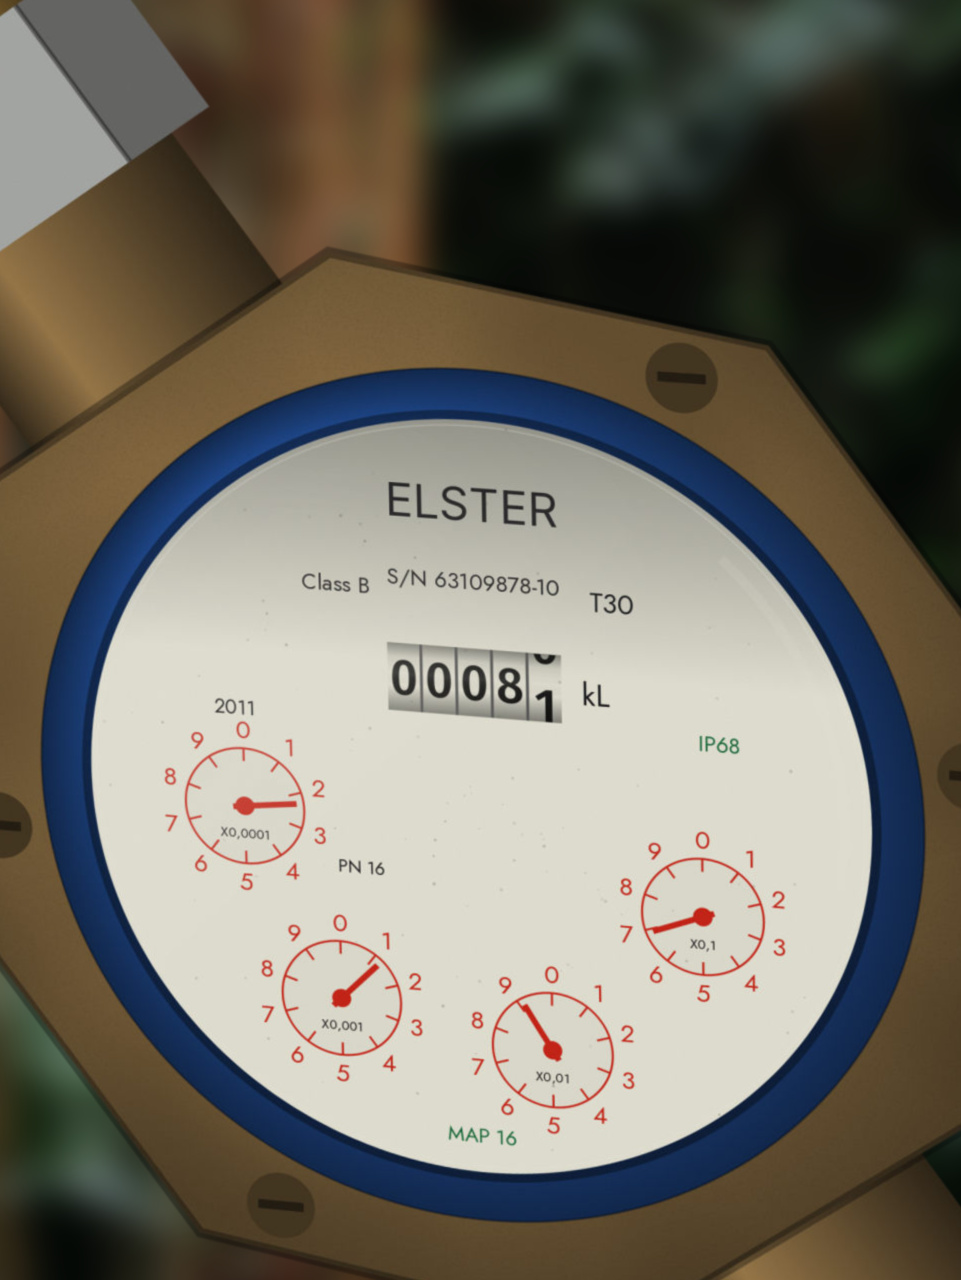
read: 80.6912 kL
